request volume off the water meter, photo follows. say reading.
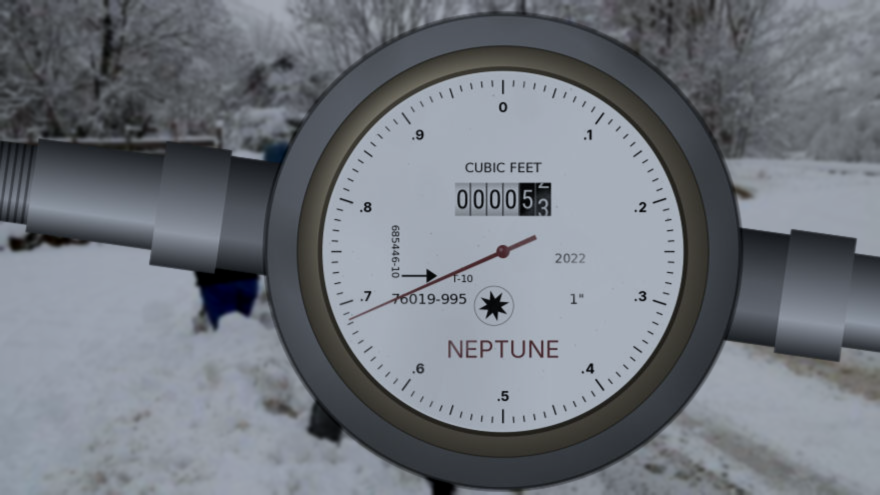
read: 52.68 ft³
